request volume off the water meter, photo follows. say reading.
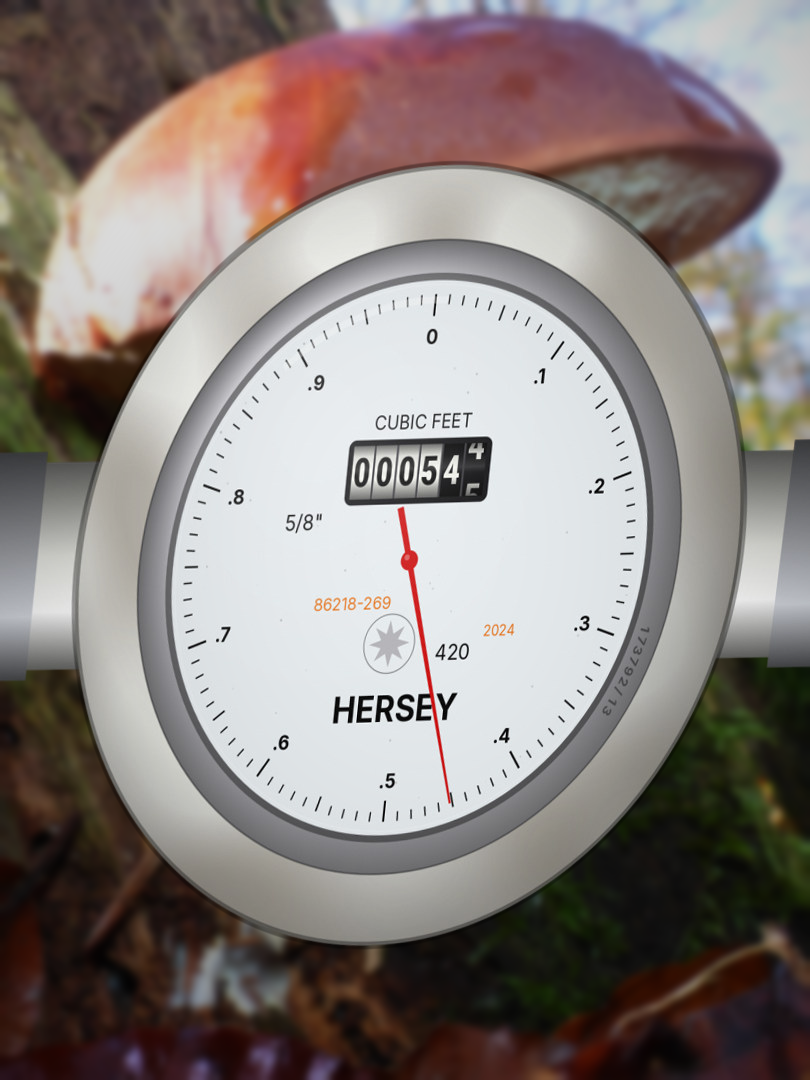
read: 544.45 ft³
